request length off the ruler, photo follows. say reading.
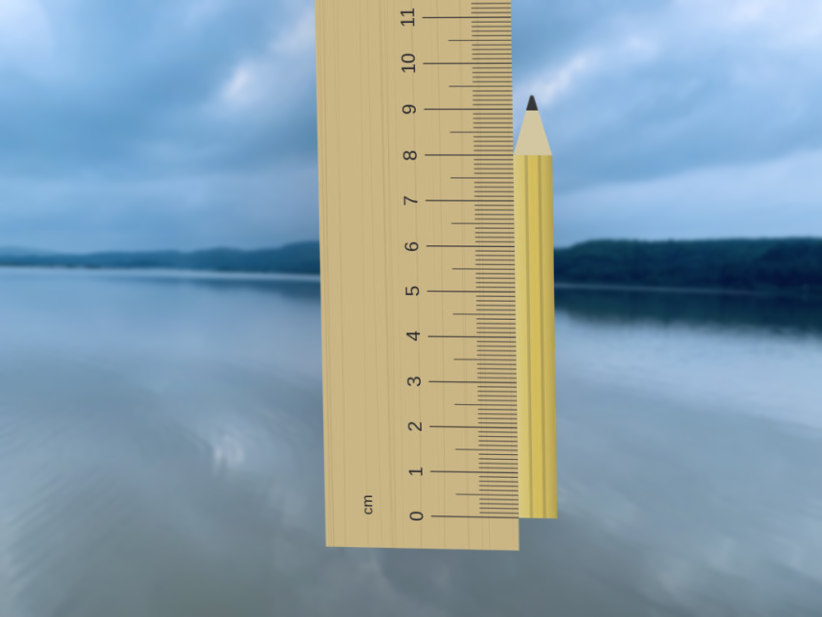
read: 9.3 cm
